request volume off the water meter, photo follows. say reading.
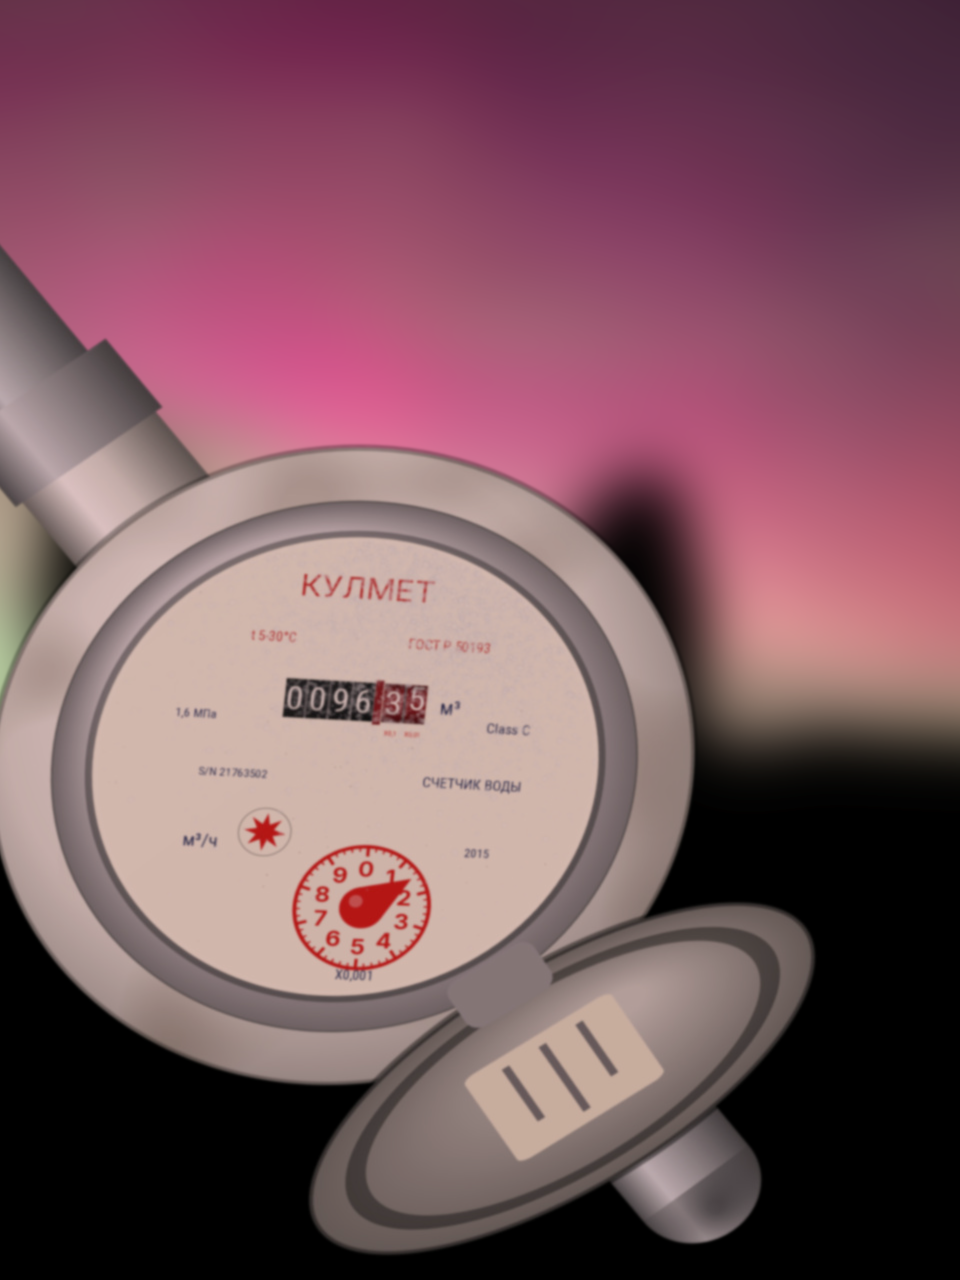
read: 96.351 m³
